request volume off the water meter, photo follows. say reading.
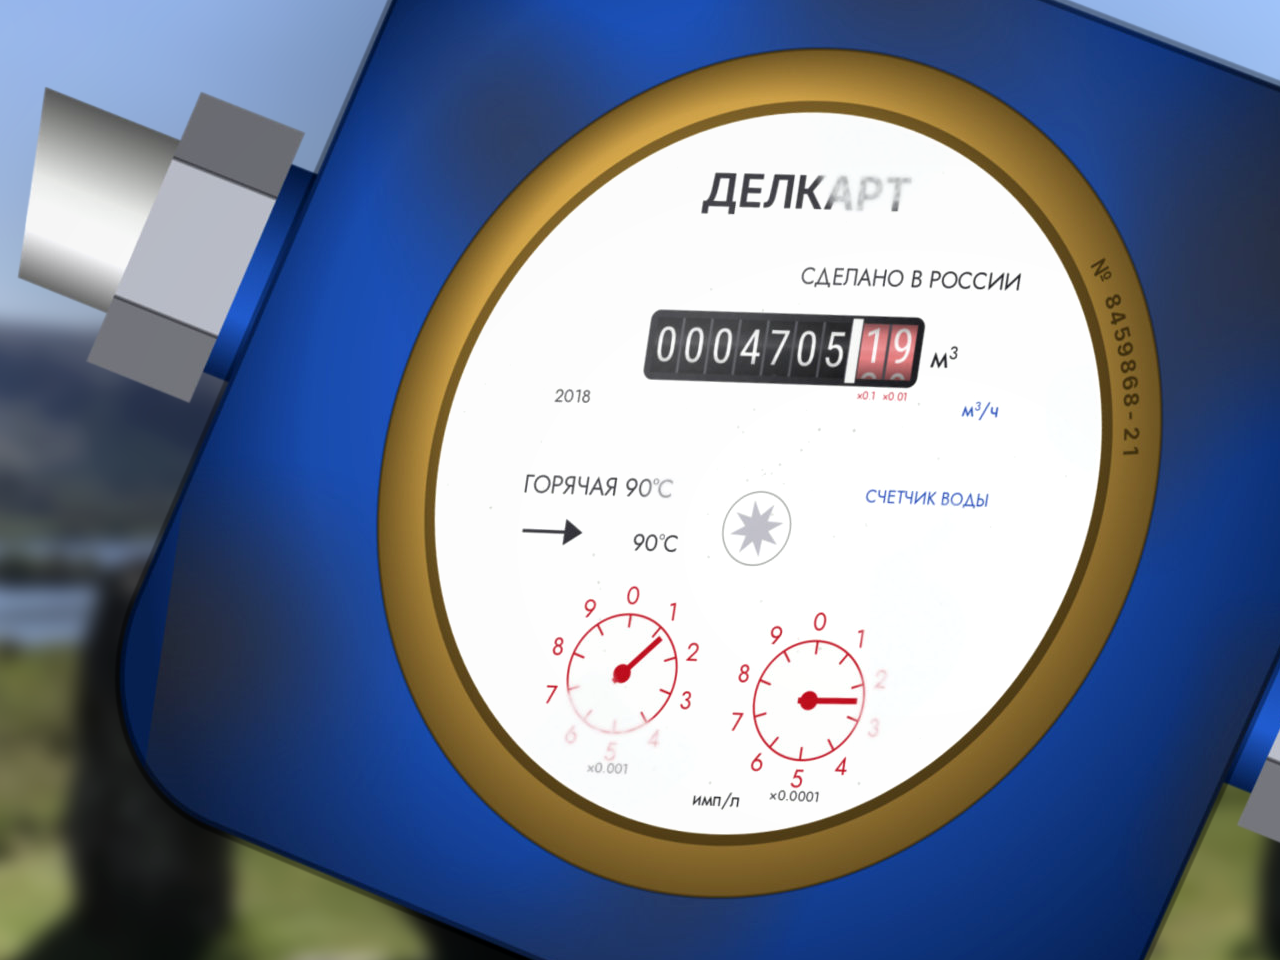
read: 4705.1912 m³
